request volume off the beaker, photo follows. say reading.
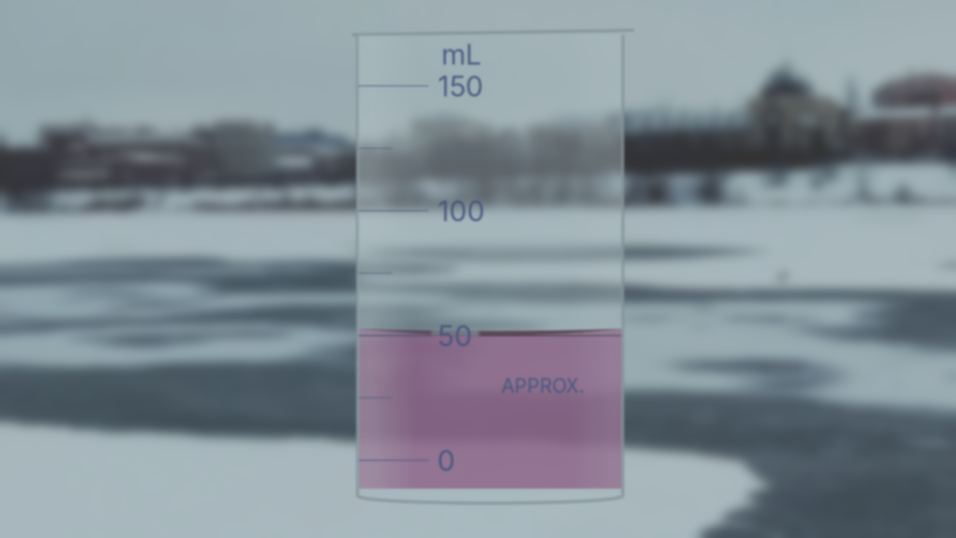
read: 50 mL
